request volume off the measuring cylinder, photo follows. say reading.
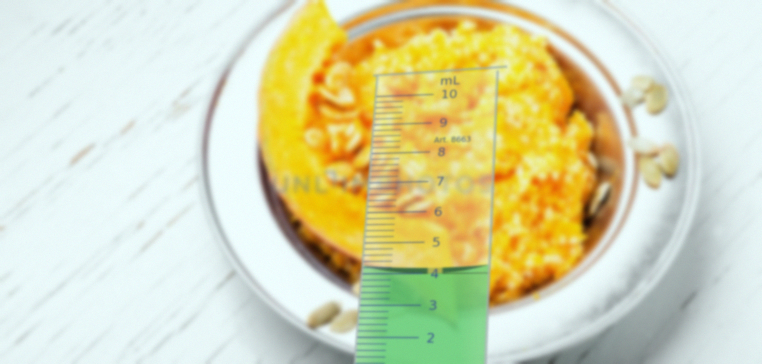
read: 4 mL
